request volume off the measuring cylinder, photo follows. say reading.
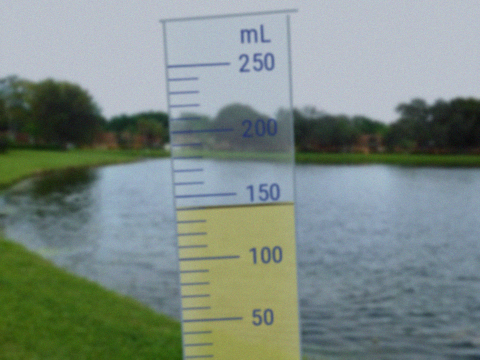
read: 140 mL
